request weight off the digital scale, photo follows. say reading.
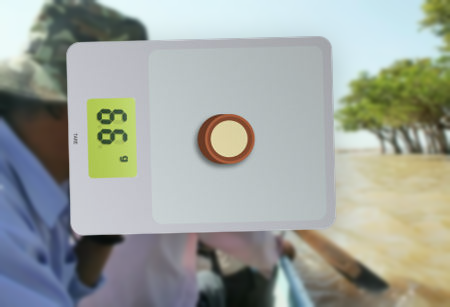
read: 66 g
